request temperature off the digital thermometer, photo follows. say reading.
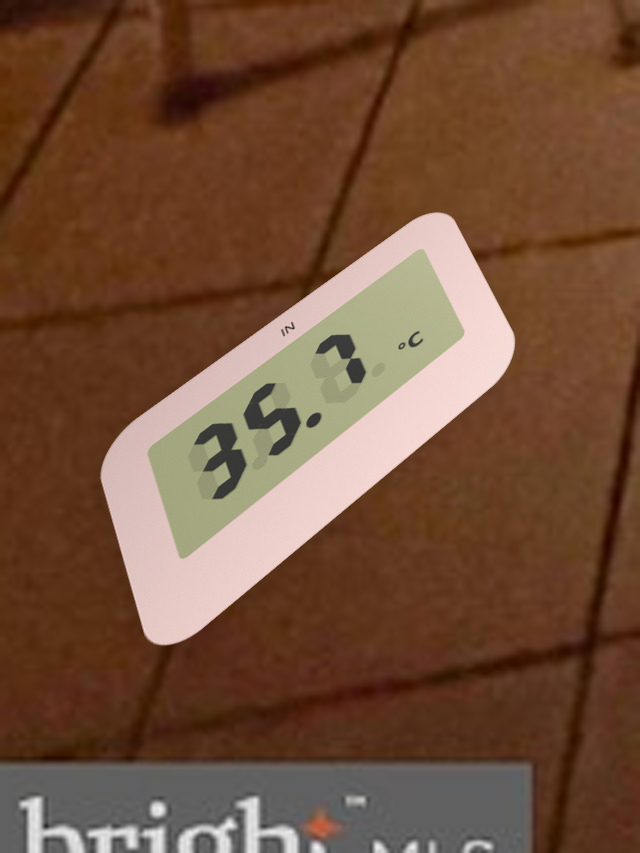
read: 35.7 °C
